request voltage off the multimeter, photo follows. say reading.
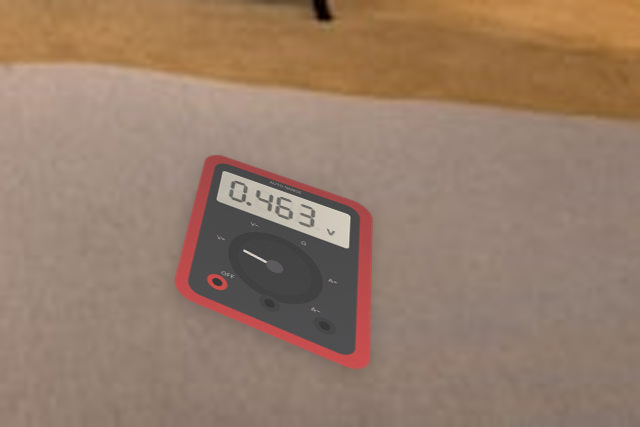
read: 0.463 V
